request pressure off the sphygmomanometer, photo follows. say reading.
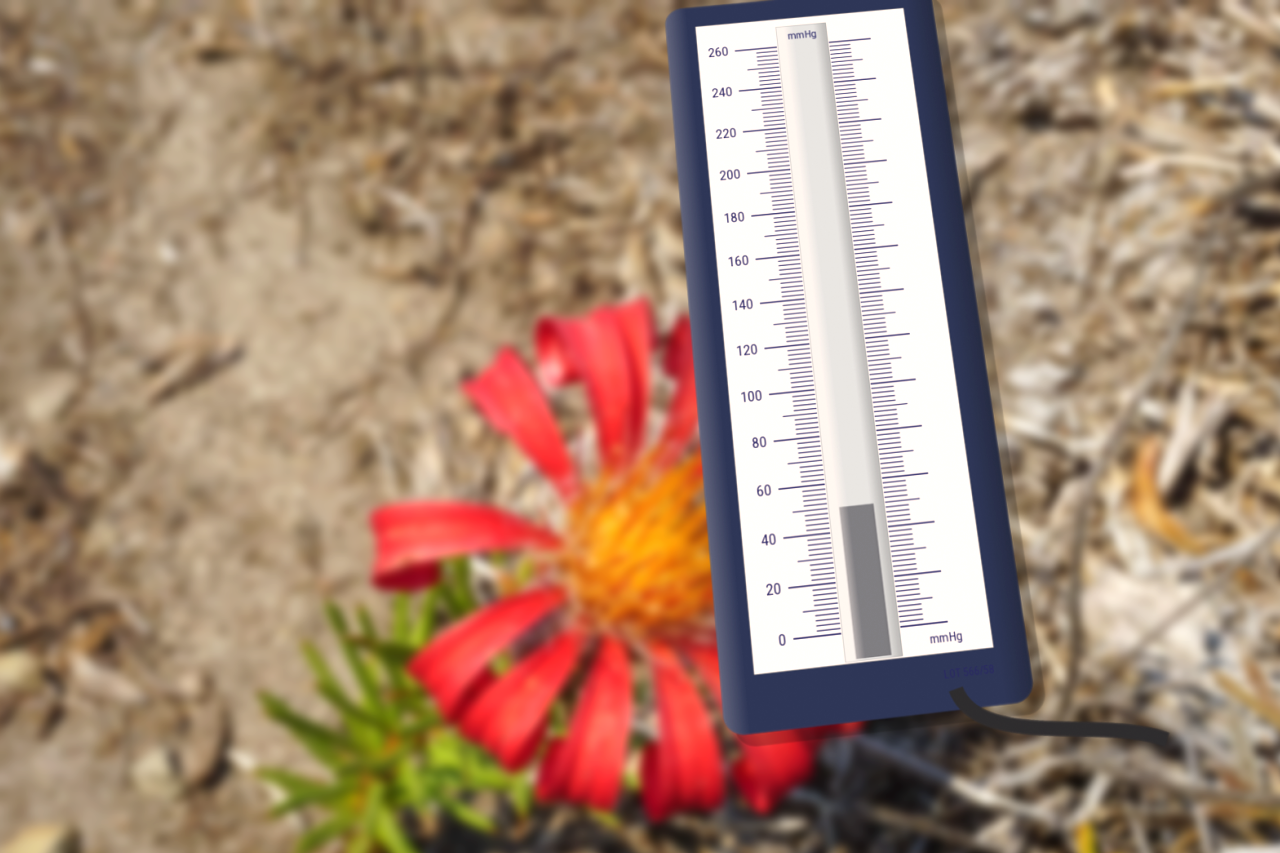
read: 50 mmHg
